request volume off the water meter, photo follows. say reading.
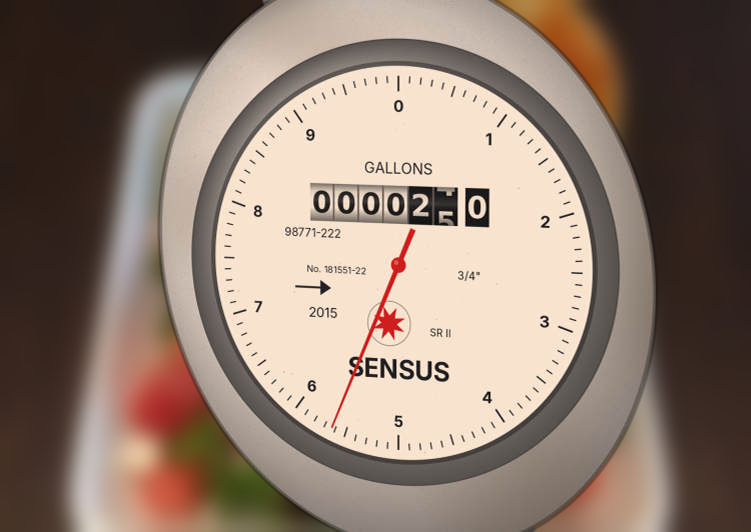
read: 245.6 gal
